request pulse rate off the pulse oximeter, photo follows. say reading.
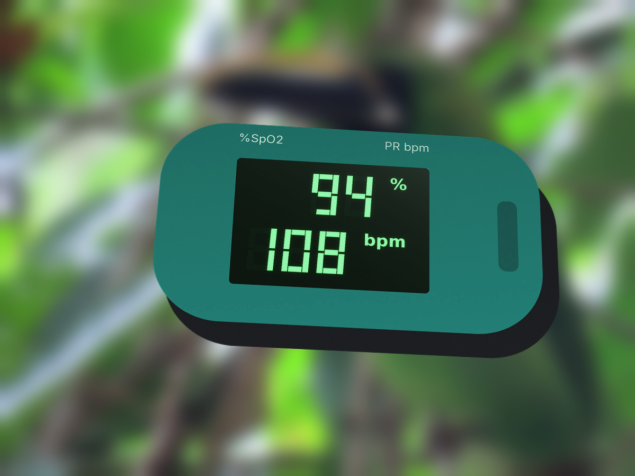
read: 108 bpm
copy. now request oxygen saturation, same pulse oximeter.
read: 94 %
